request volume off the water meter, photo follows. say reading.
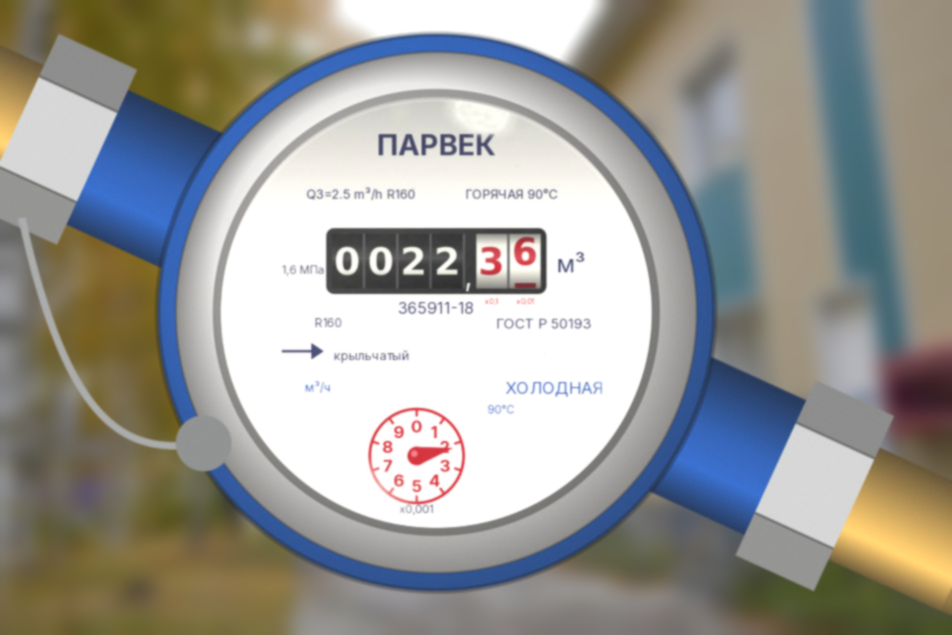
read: 22.362 m³
